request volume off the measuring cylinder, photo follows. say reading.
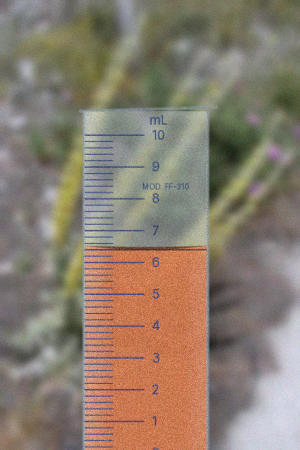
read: 6.4 mL
